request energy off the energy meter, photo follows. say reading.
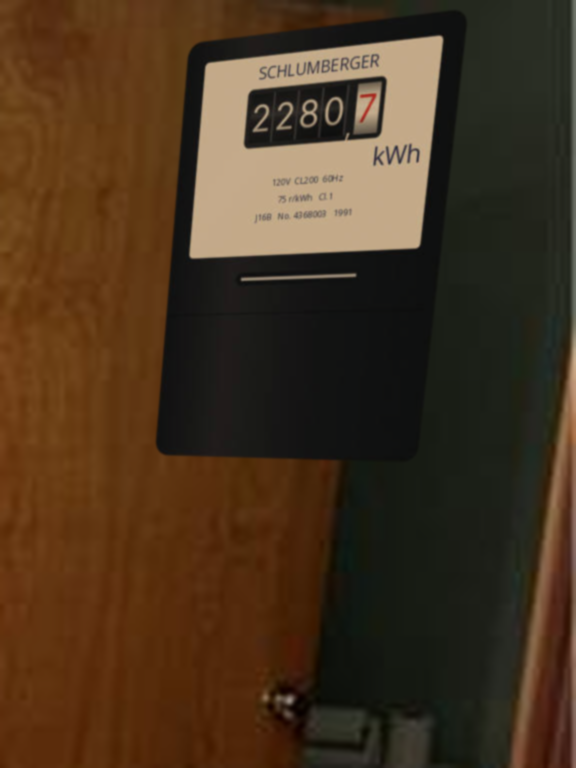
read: 2280.7 kWh
